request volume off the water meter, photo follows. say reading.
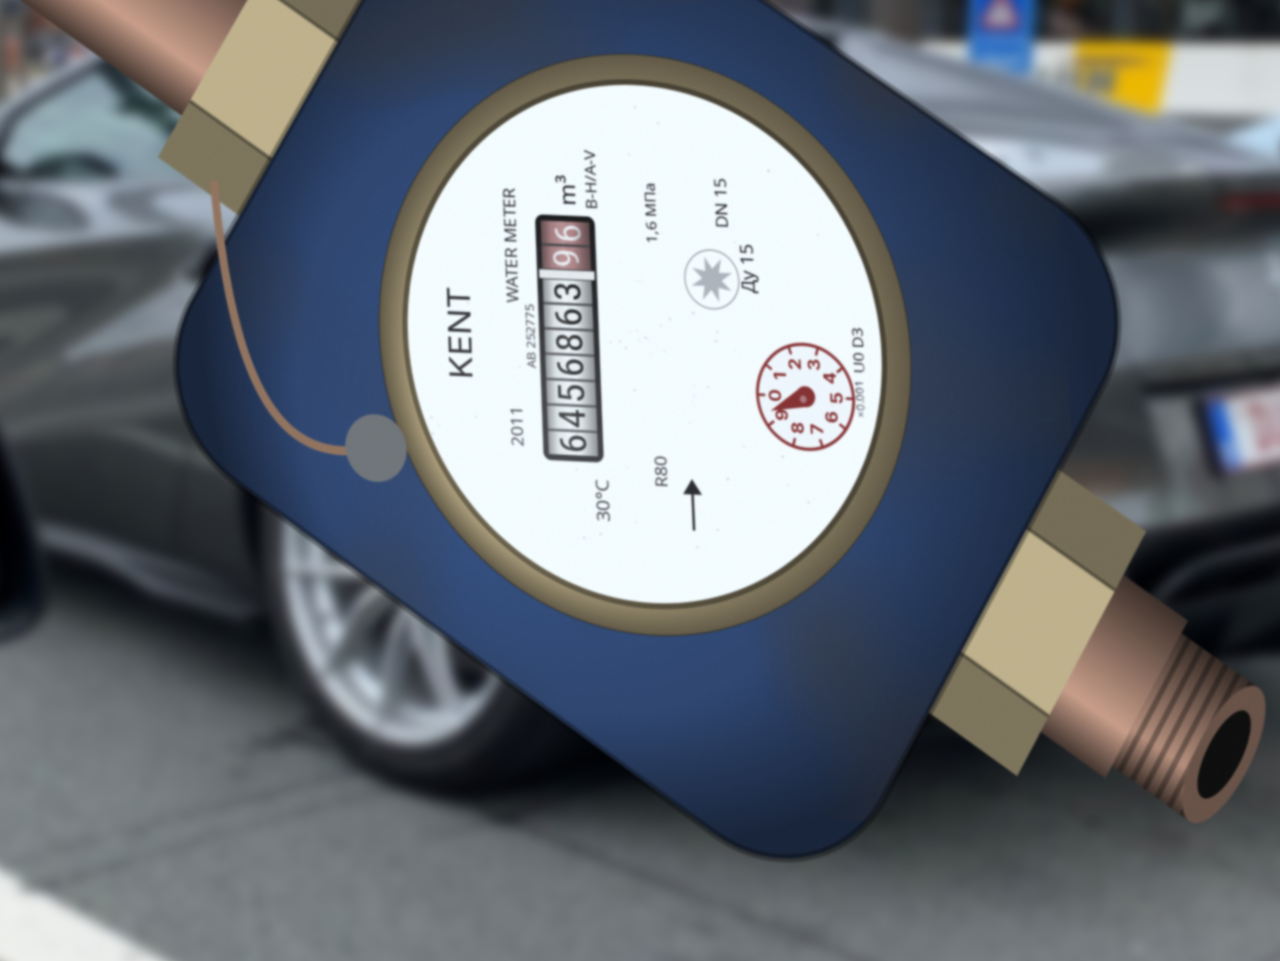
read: 6456863.959 m³
